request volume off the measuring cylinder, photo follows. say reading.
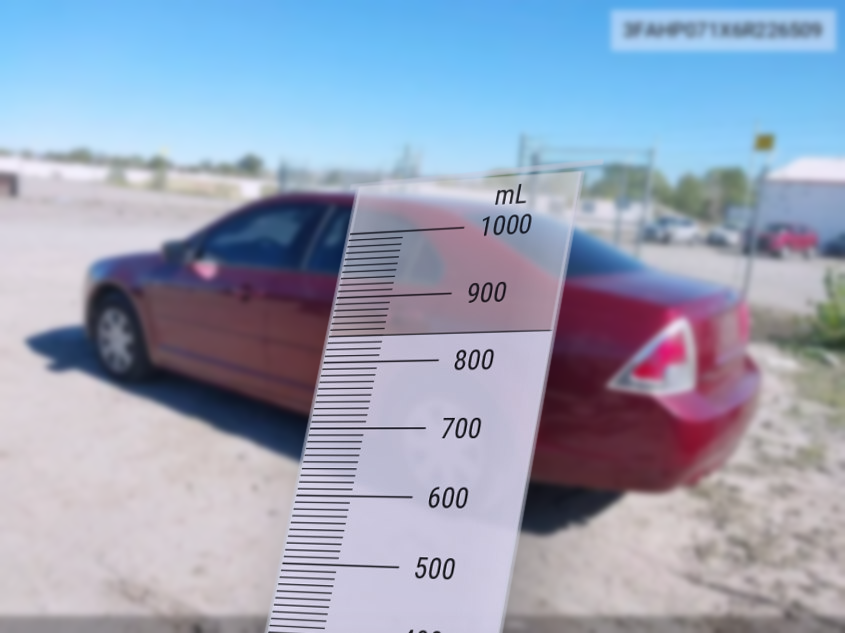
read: 840 mL
